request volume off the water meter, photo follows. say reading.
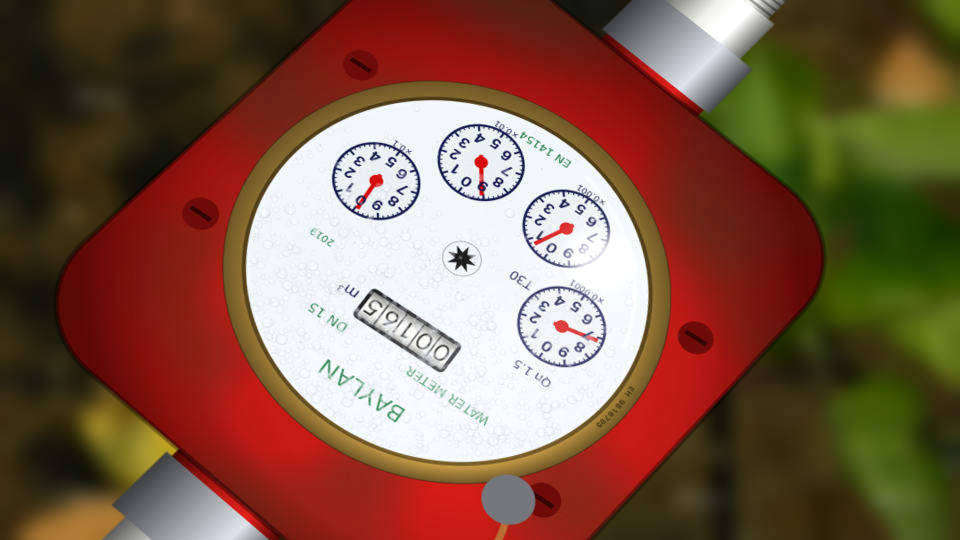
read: 164.9907 m³
